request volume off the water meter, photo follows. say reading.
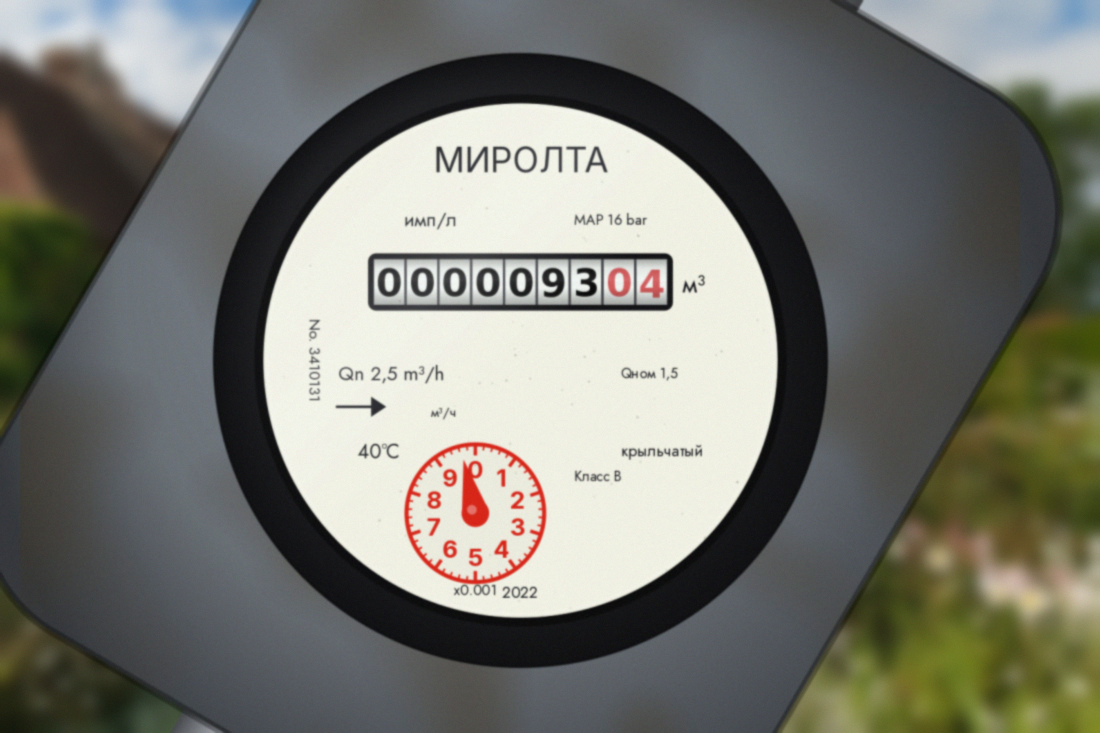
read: 93.039 m³
